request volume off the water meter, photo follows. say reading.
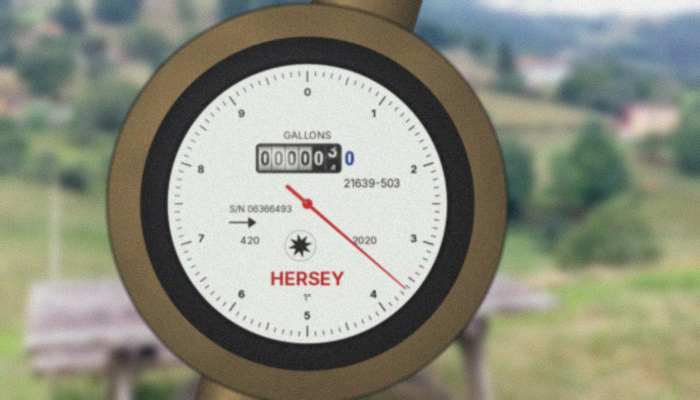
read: 33.6 gal
